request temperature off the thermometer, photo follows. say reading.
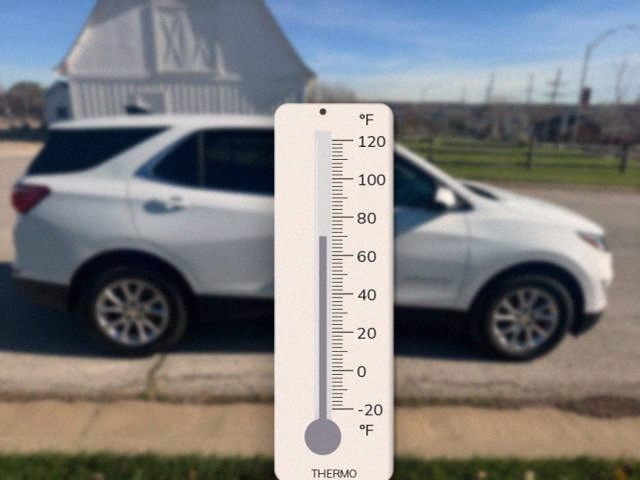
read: 70 °F
